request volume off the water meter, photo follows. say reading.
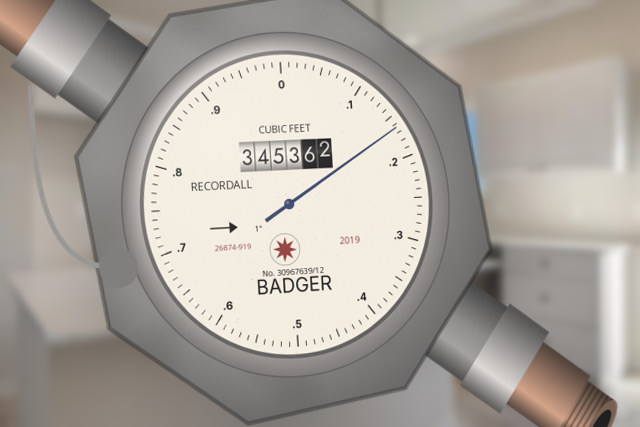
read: 345362.16 ft³
